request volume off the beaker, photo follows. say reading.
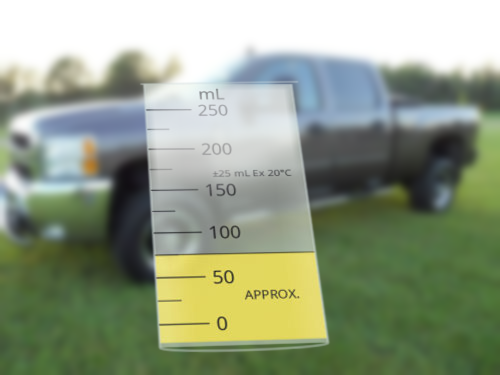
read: 75 mL
